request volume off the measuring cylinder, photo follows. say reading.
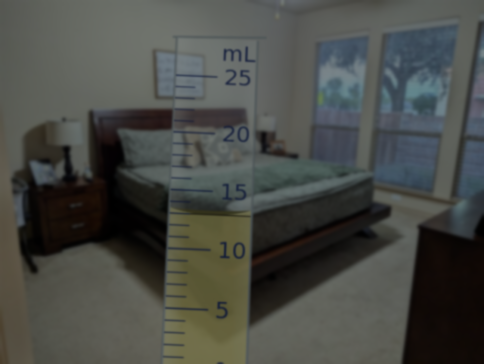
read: 13 mL
